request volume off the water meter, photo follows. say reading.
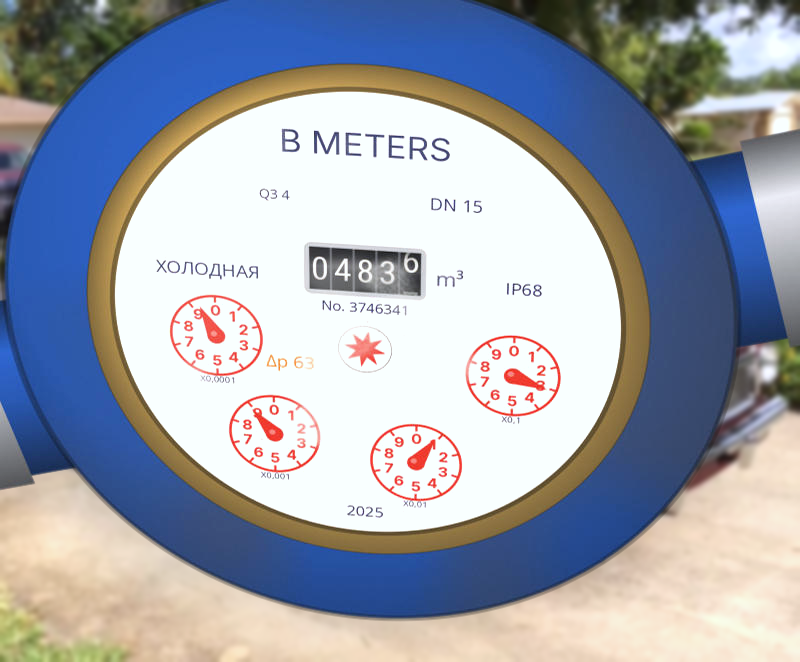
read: 4836.3089 m³
